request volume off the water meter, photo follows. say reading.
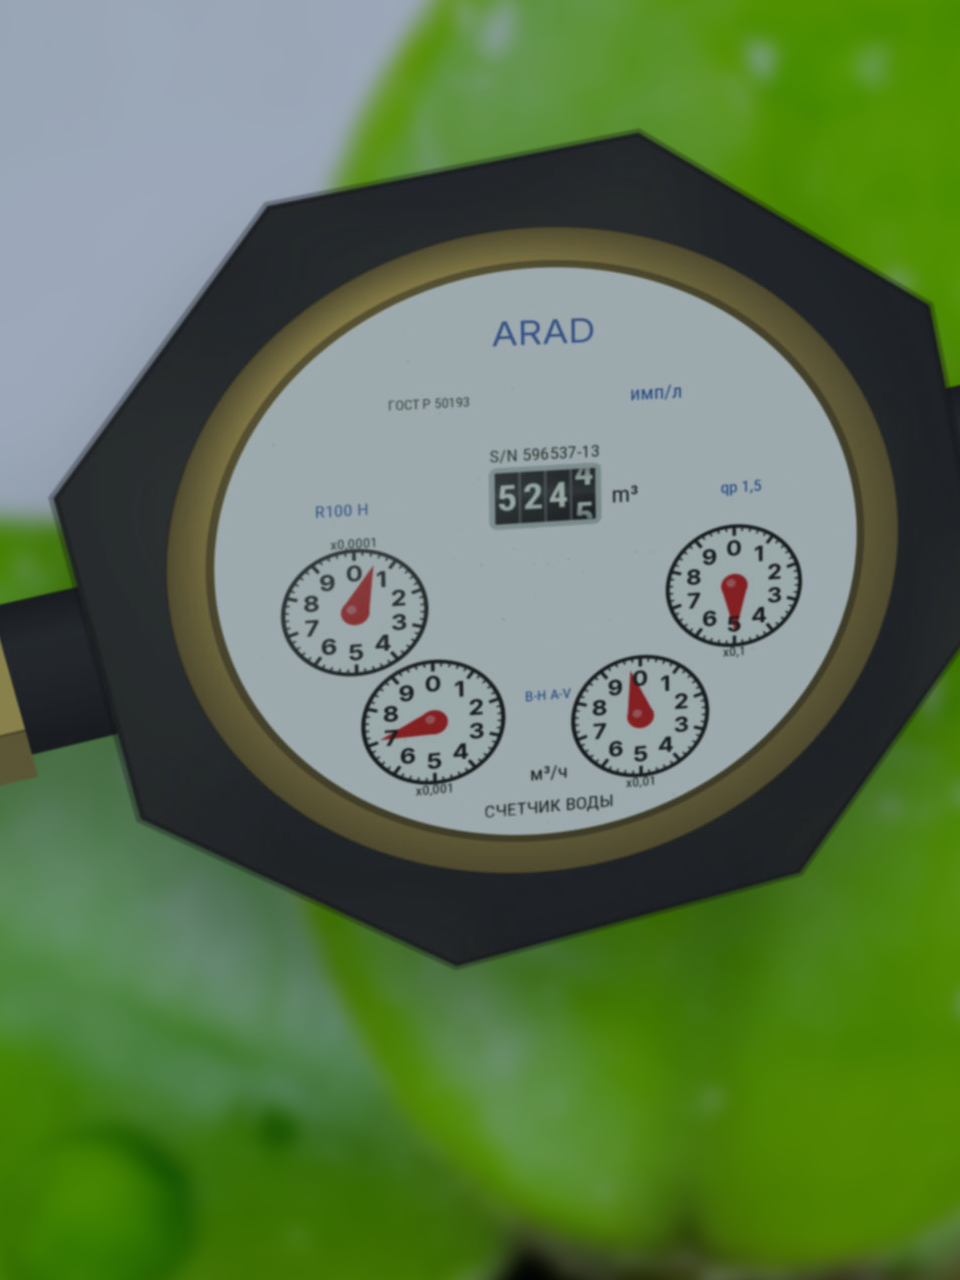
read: 5244.4970 m³
